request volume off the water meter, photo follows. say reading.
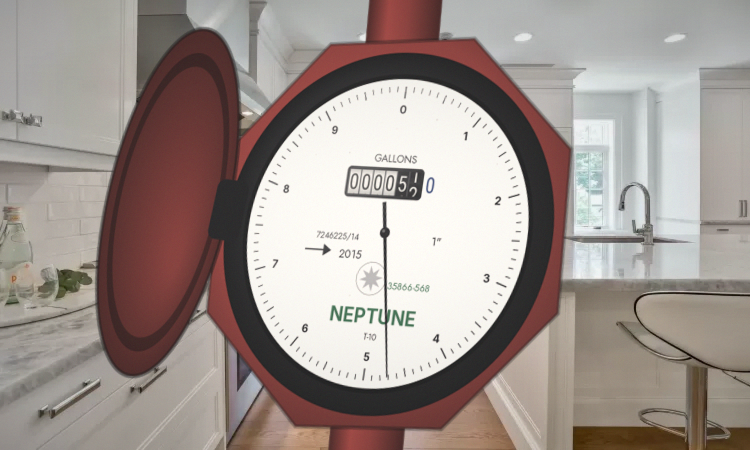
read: 514.7 gal
